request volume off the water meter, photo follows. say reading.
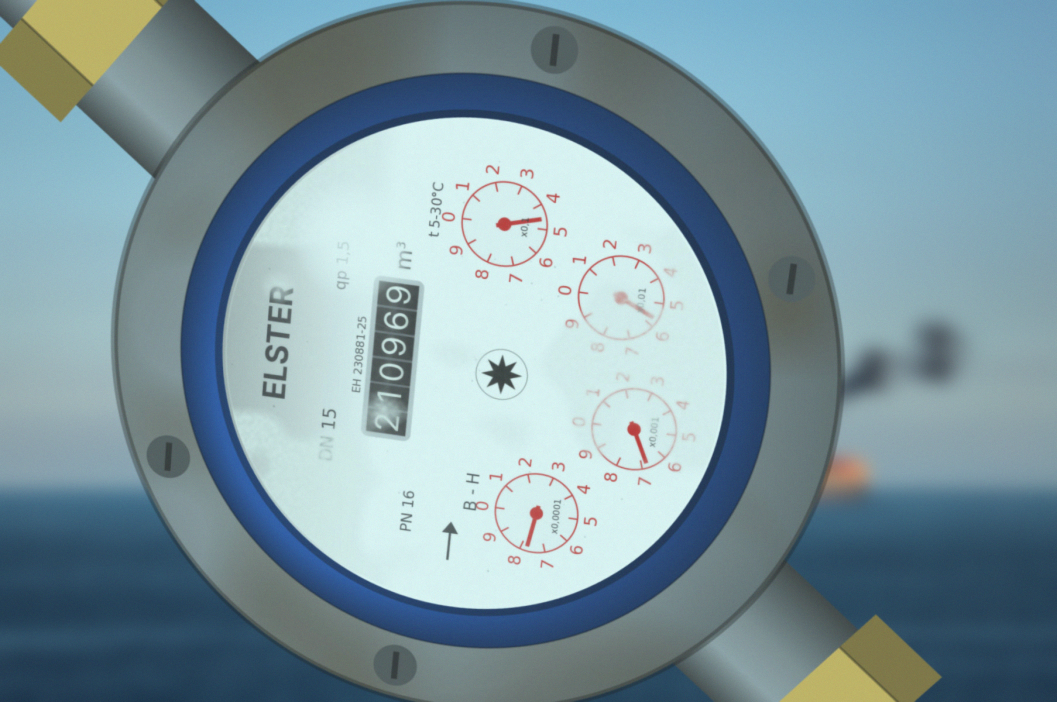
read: 210969.4567 m³
